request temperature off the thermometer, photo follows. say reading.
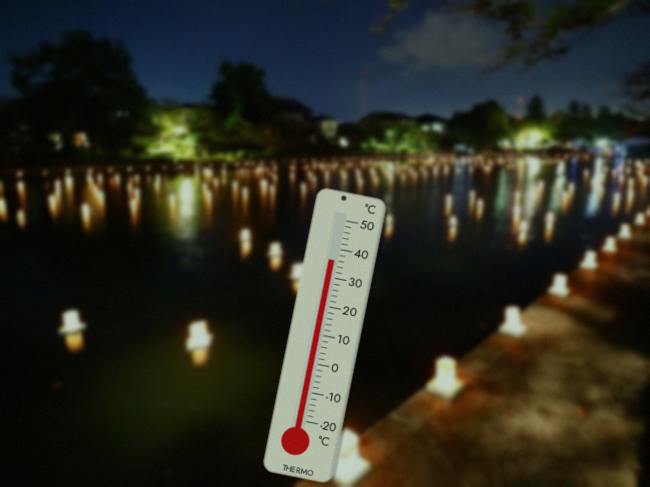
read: 36 °C
